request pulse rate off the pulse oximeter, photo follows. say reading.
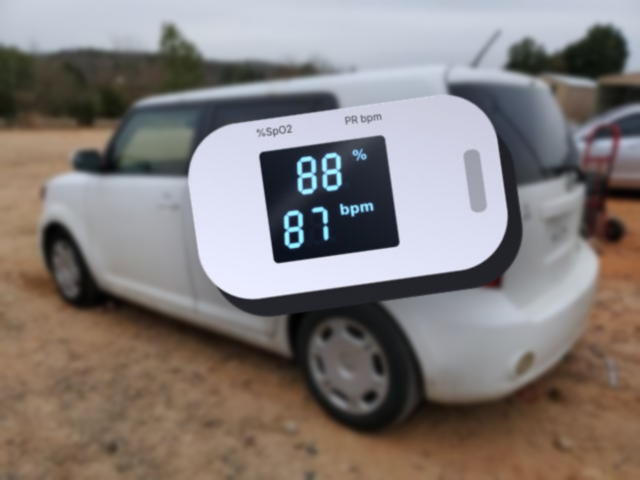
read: 87 bpm
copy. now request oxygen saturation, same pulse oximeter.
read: 88 %
